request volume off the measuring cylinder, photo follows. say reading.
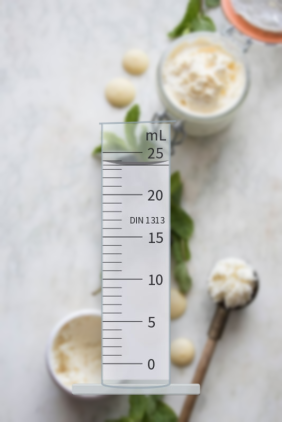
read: 23.5 mL
